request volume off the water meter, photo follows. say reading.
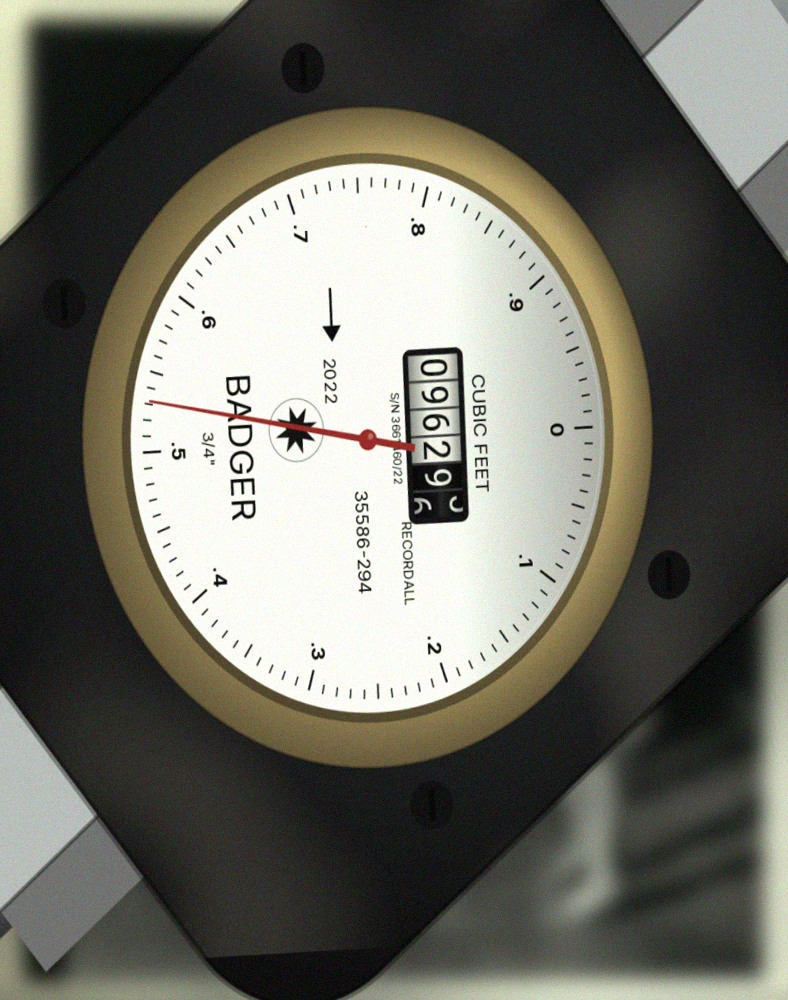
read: 96295.53 ft³
